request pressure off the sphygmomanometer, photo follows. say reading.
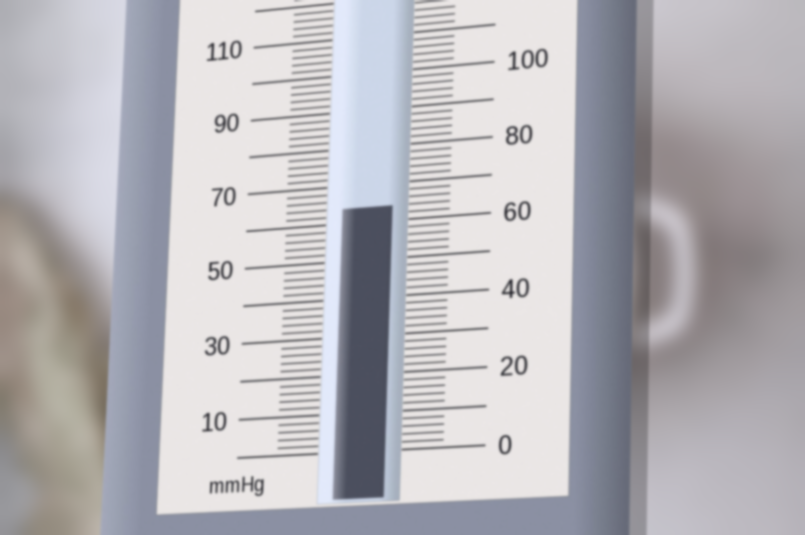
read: 64 mmHg
